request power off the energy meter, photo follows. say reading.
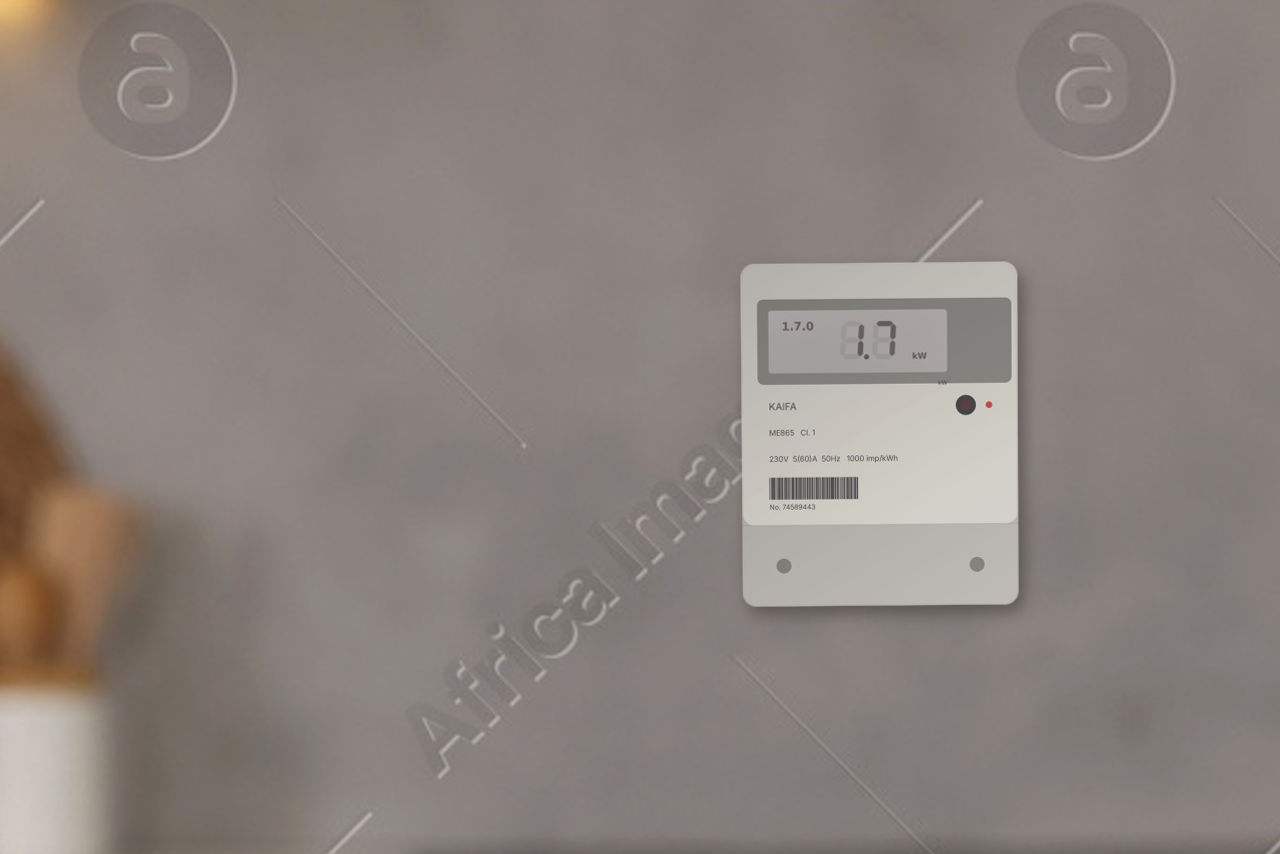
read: 1.7 kW
